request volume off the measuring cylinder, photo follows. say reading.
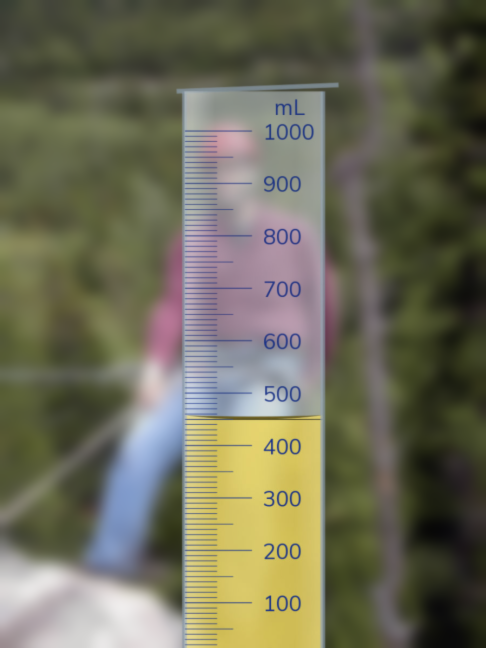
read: 450 mL
